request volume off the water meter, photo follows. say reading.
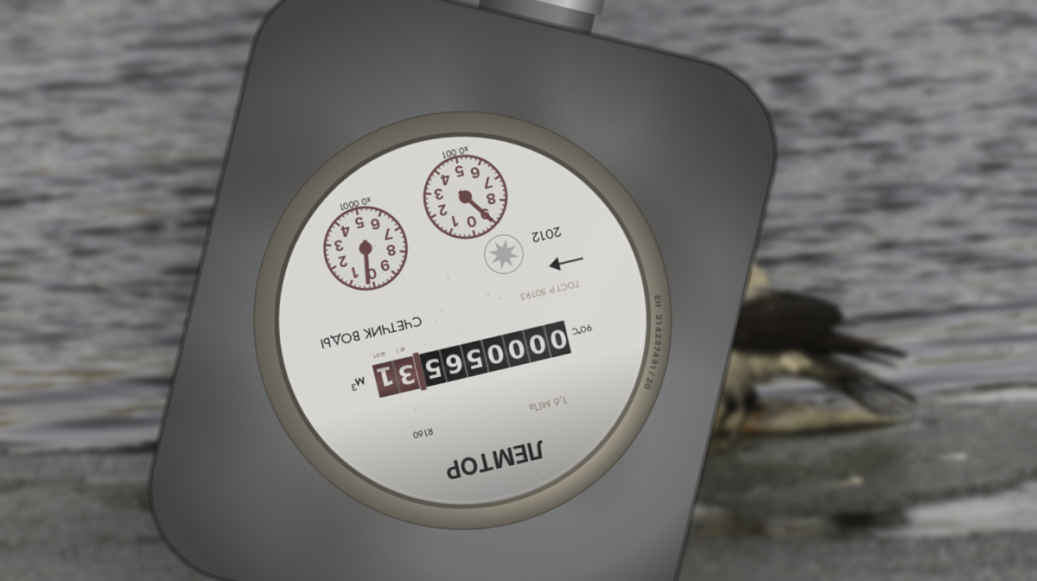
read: 565.3090 m³
